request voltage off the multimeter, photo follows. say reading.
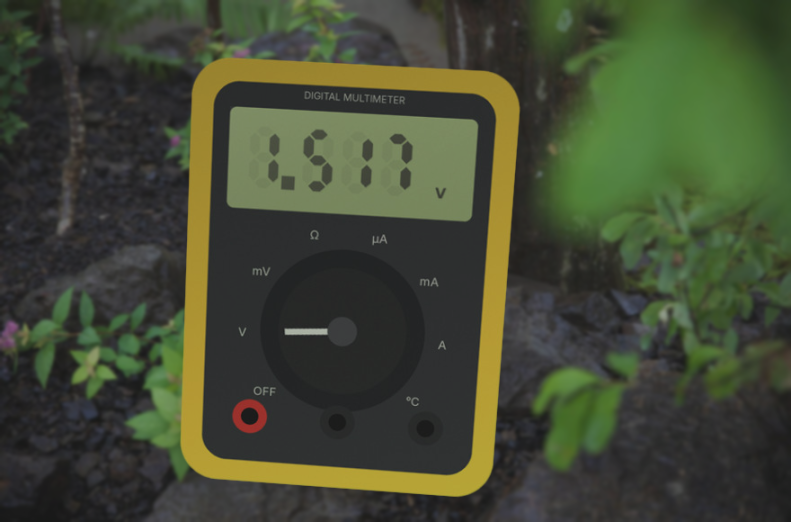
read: 1.517 V
